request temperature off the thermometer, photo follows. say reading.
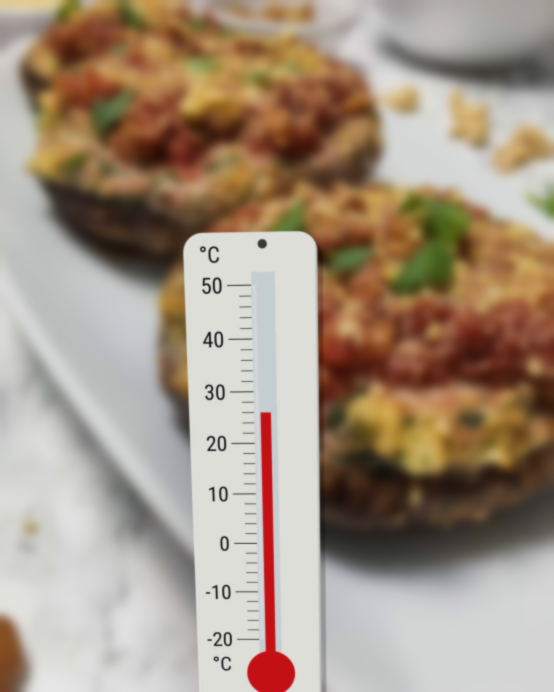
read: 26 °C
